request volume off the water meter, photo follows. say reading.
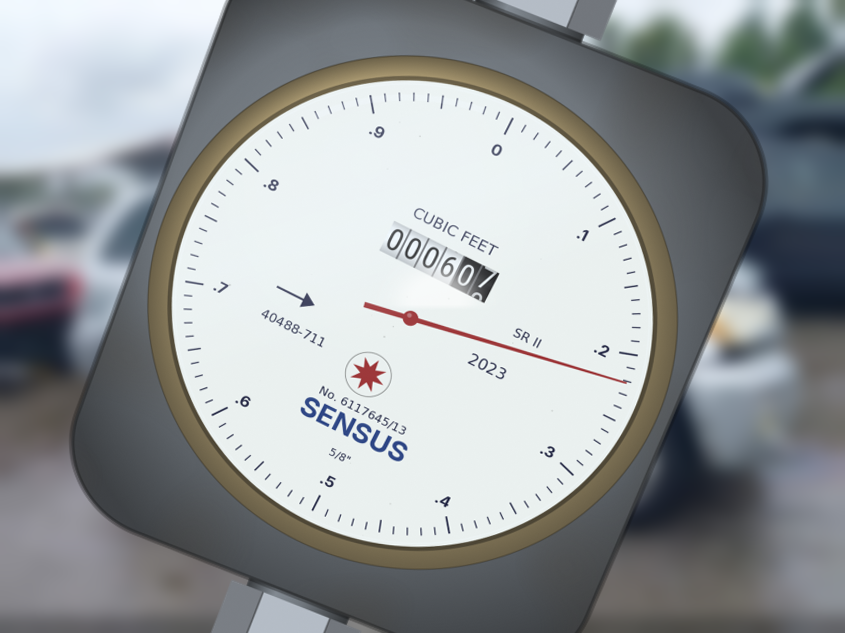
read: 607.22 ft³
